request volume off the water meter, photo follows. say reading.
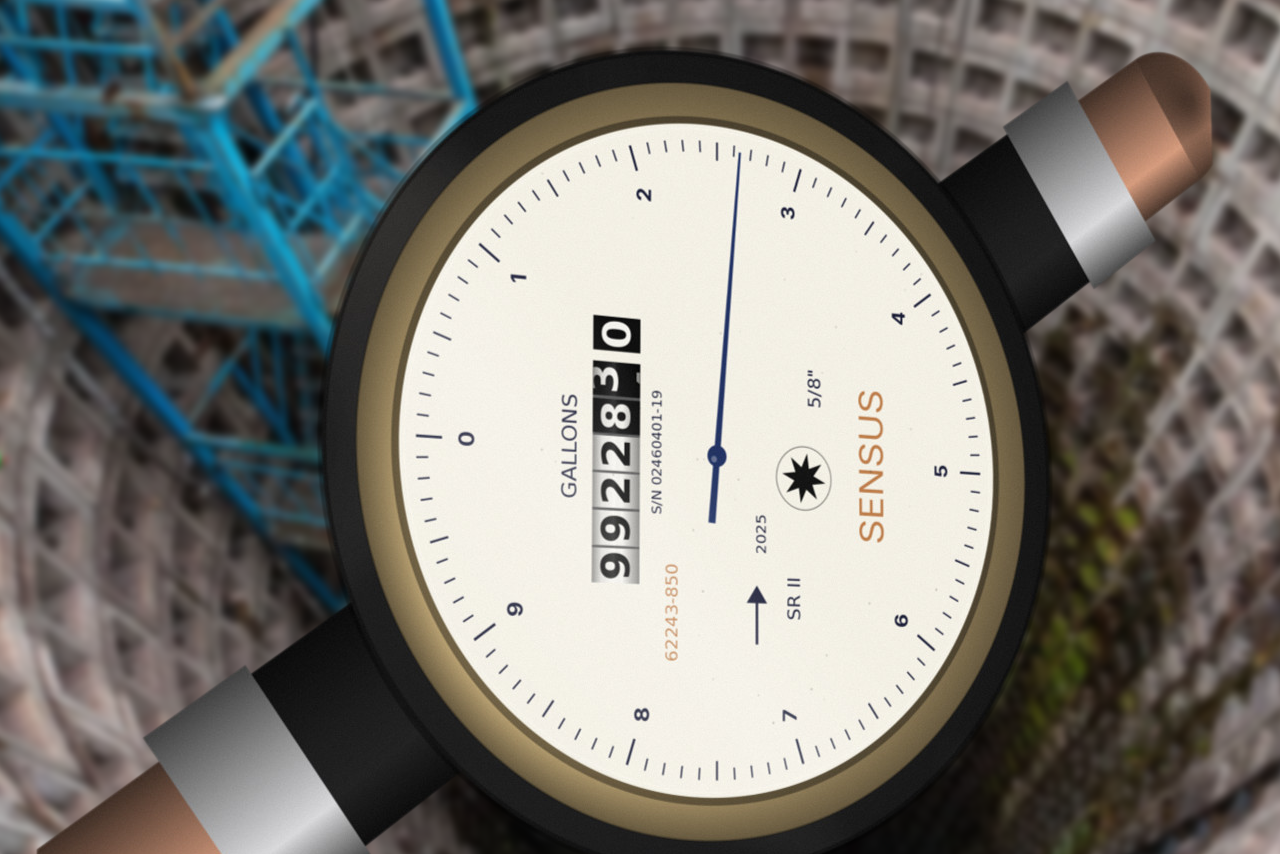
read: 9922832.6 gal
